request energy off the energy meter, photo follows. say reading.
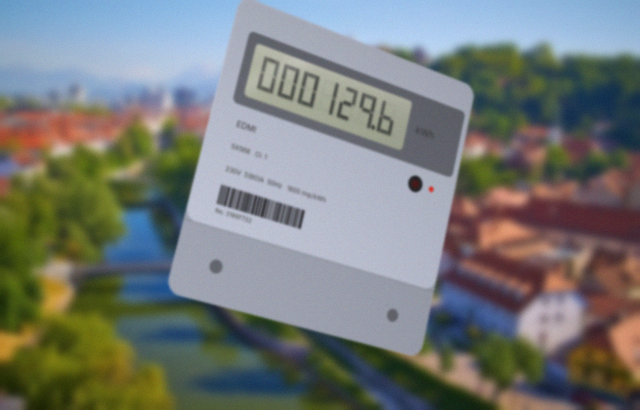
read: 129.6 kWh
